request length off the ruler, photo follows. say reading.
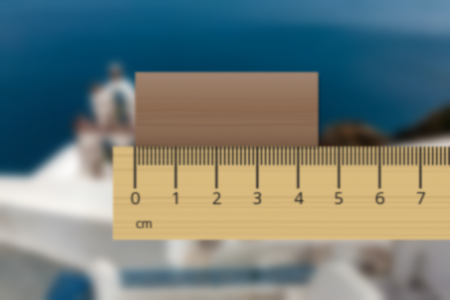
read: 4.5 cm
